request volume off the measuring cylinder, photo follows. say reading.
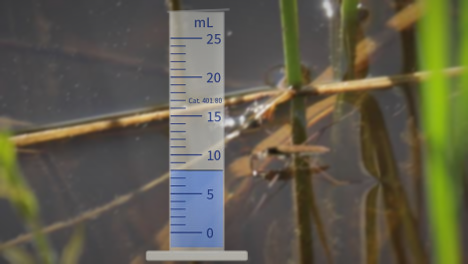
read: 8 mL
